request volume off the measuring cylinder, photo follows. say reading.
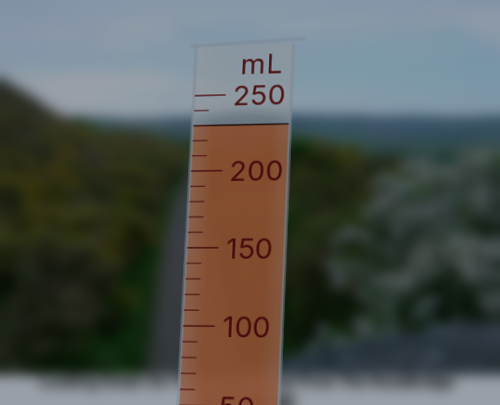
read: 230 mL
